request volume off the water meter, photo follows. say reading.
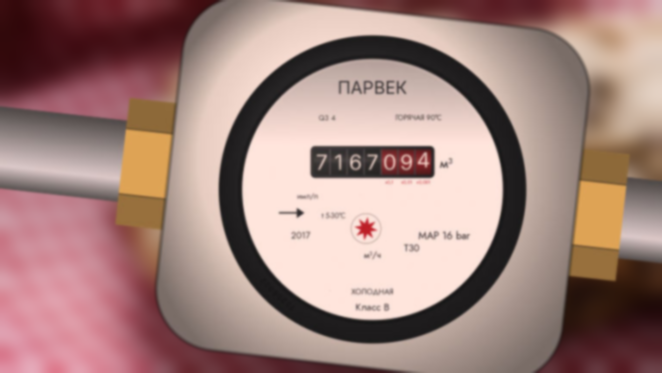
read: 7167.094 m³
